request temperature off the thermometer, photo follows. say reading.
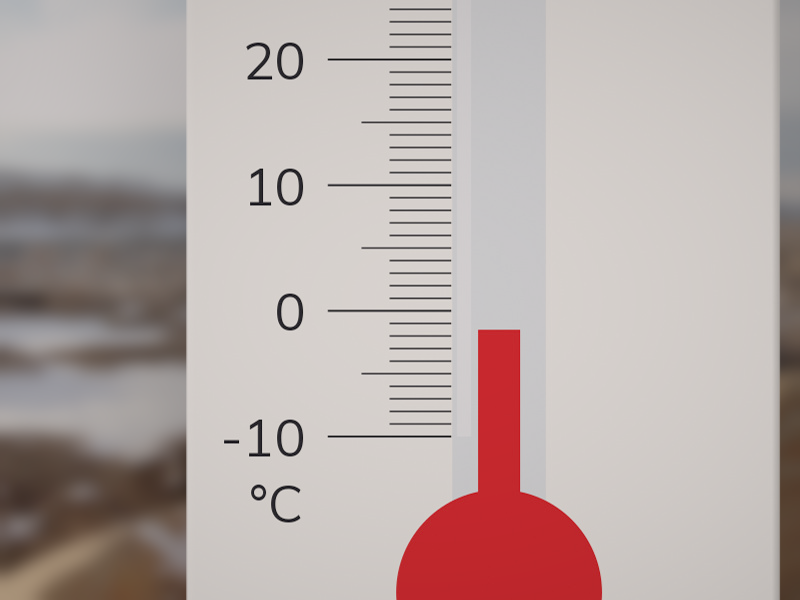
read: -1.5 °C
